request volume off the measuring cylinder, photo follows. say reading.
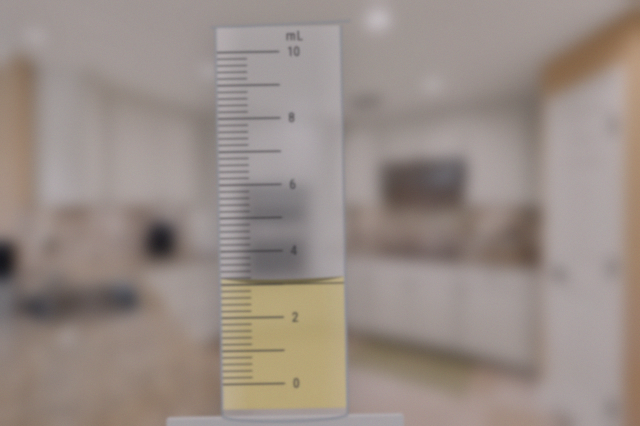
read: 3 mL
